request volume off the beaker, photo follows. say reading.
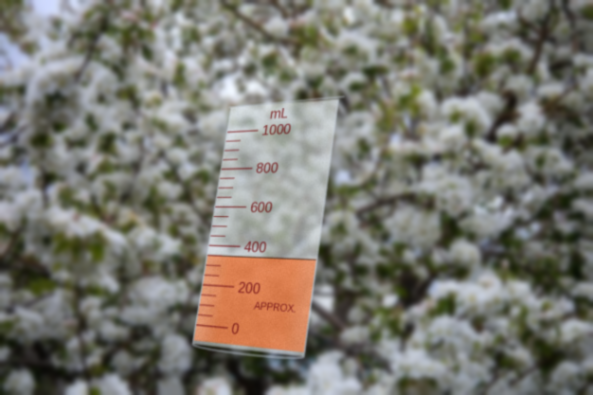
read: 350 mL
